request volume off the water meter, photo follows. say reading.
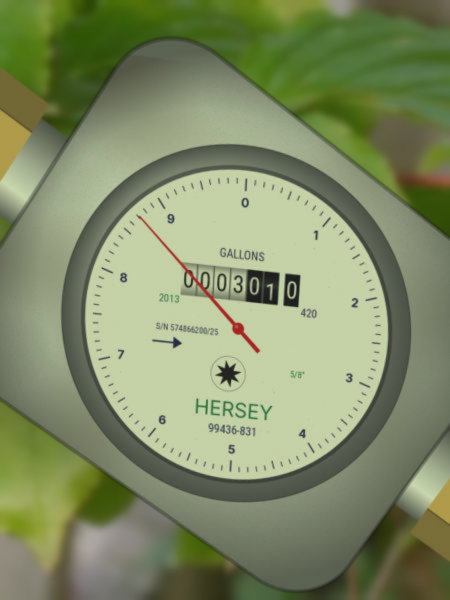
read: 3008.7 gal
